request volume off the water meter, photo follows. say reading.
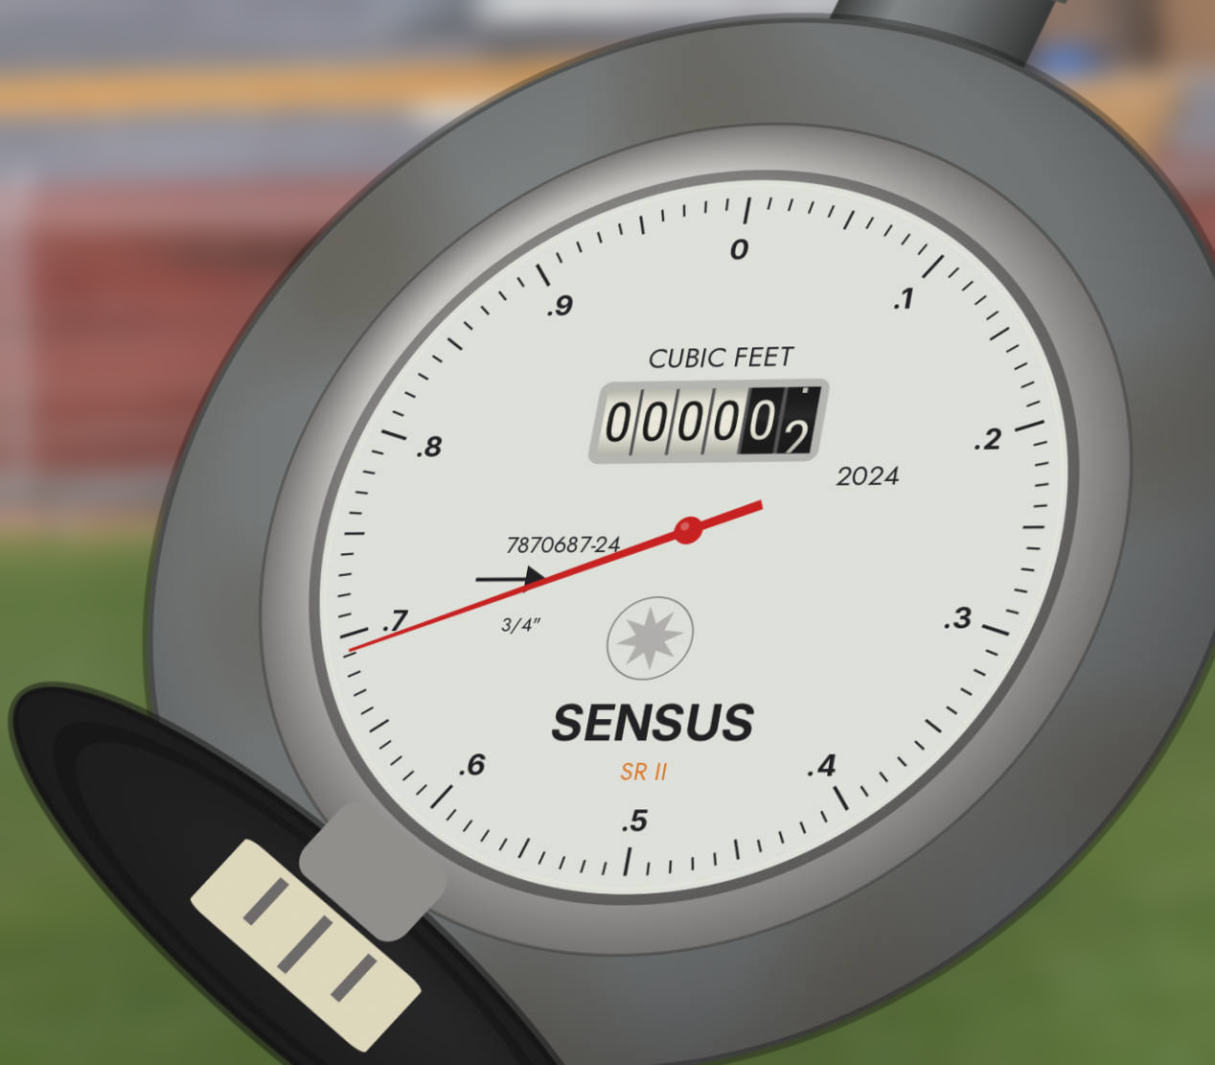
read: 1.69 ft³
